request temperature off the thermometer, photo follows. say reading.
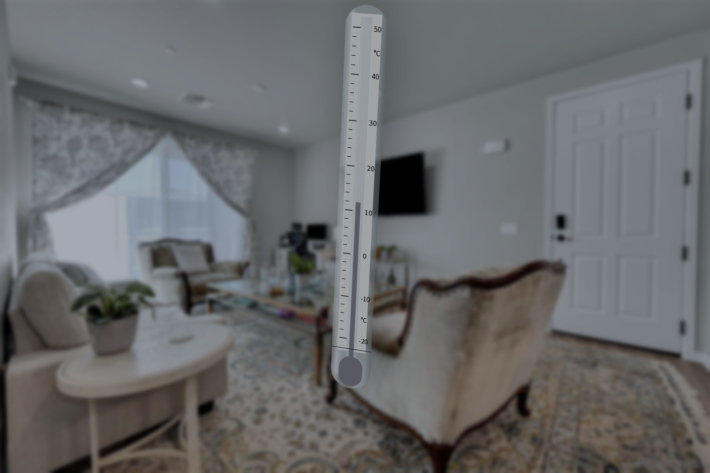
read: 12 °C
